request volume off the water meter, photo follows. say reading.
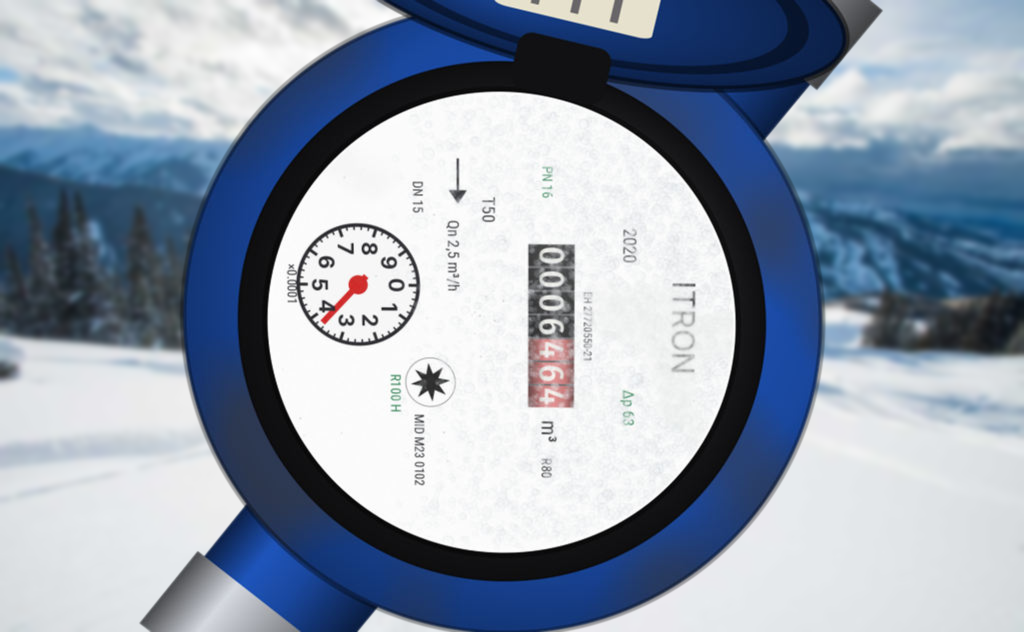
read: 6.4643 m³
